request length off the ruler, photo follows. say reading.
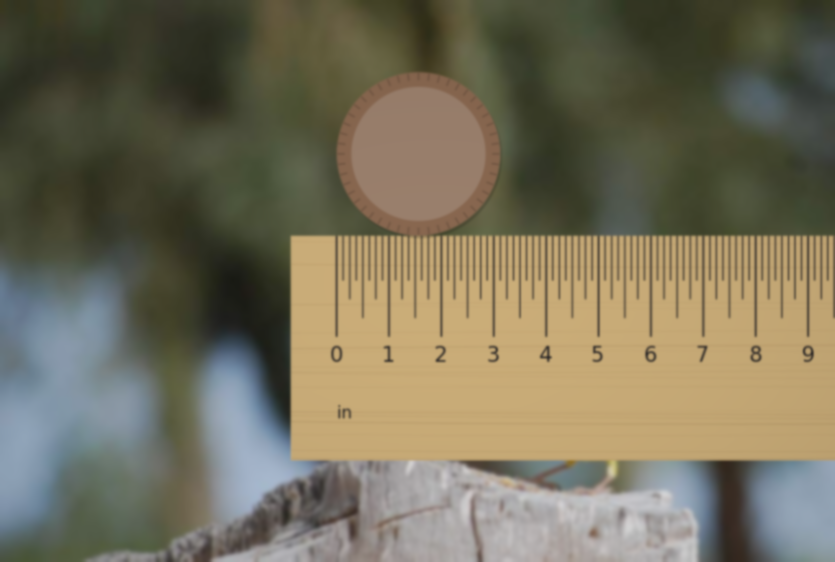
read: 3.125 in
